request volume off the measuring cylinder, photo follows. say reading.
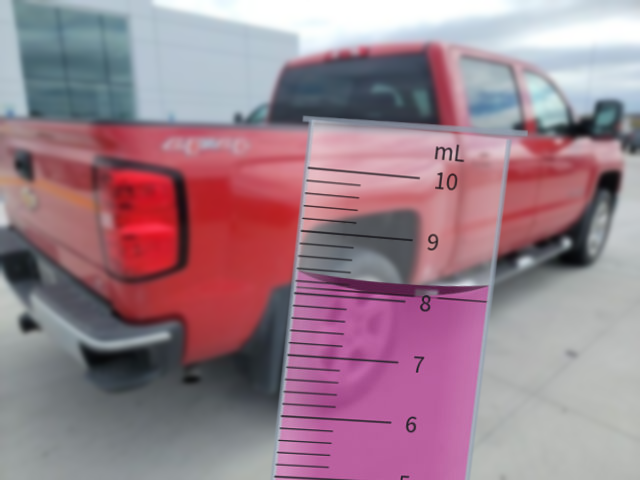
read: 8.1 mL
